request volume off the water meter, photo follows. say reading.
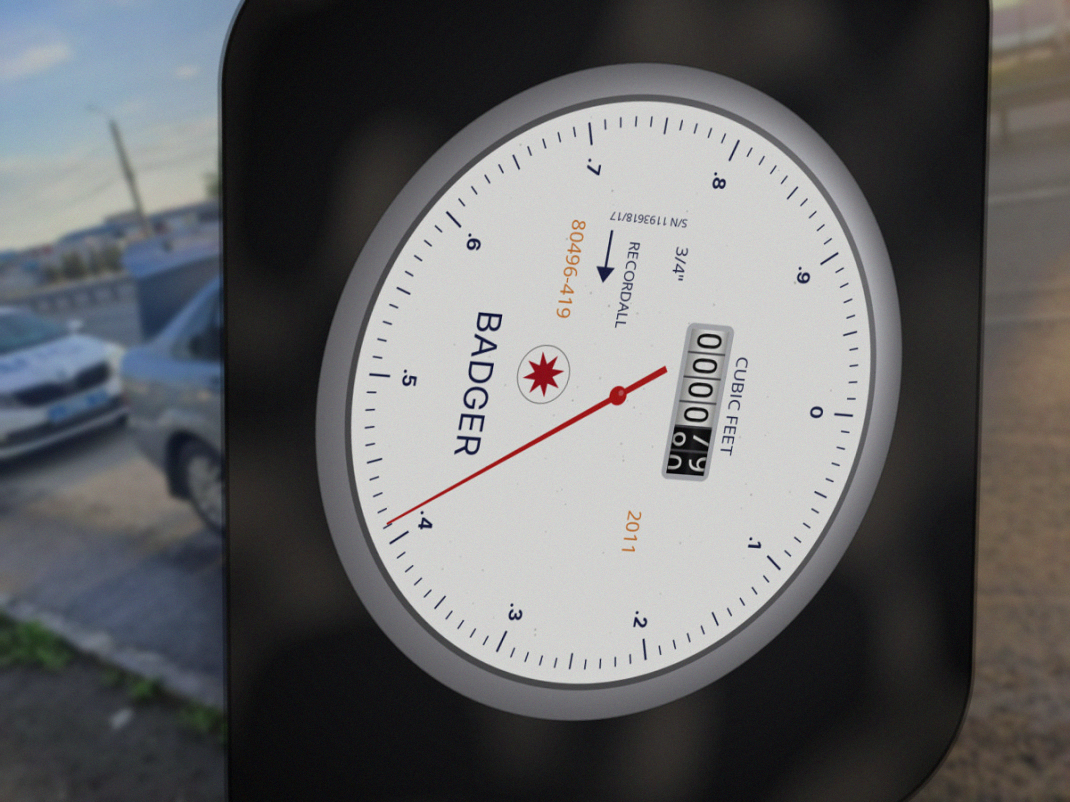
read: 79.41 ft³
